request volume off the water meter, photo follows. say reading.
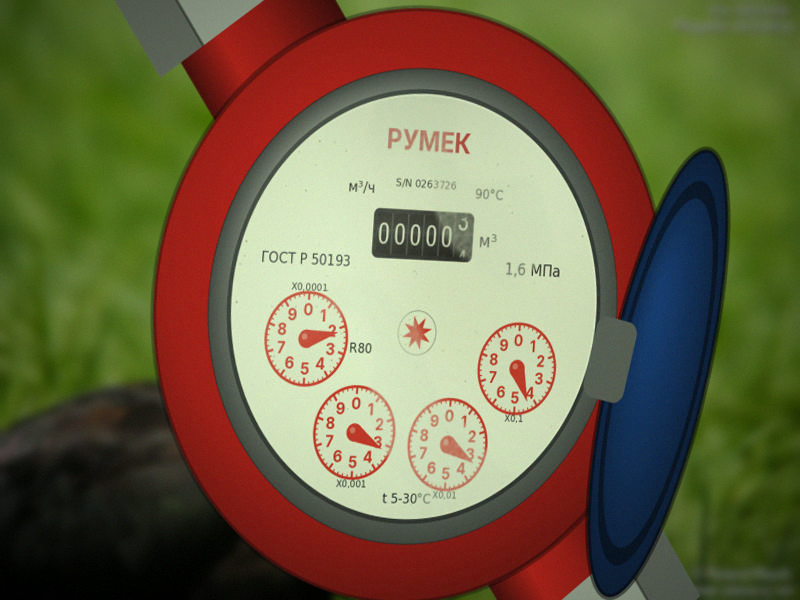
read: 3.4332 m³
